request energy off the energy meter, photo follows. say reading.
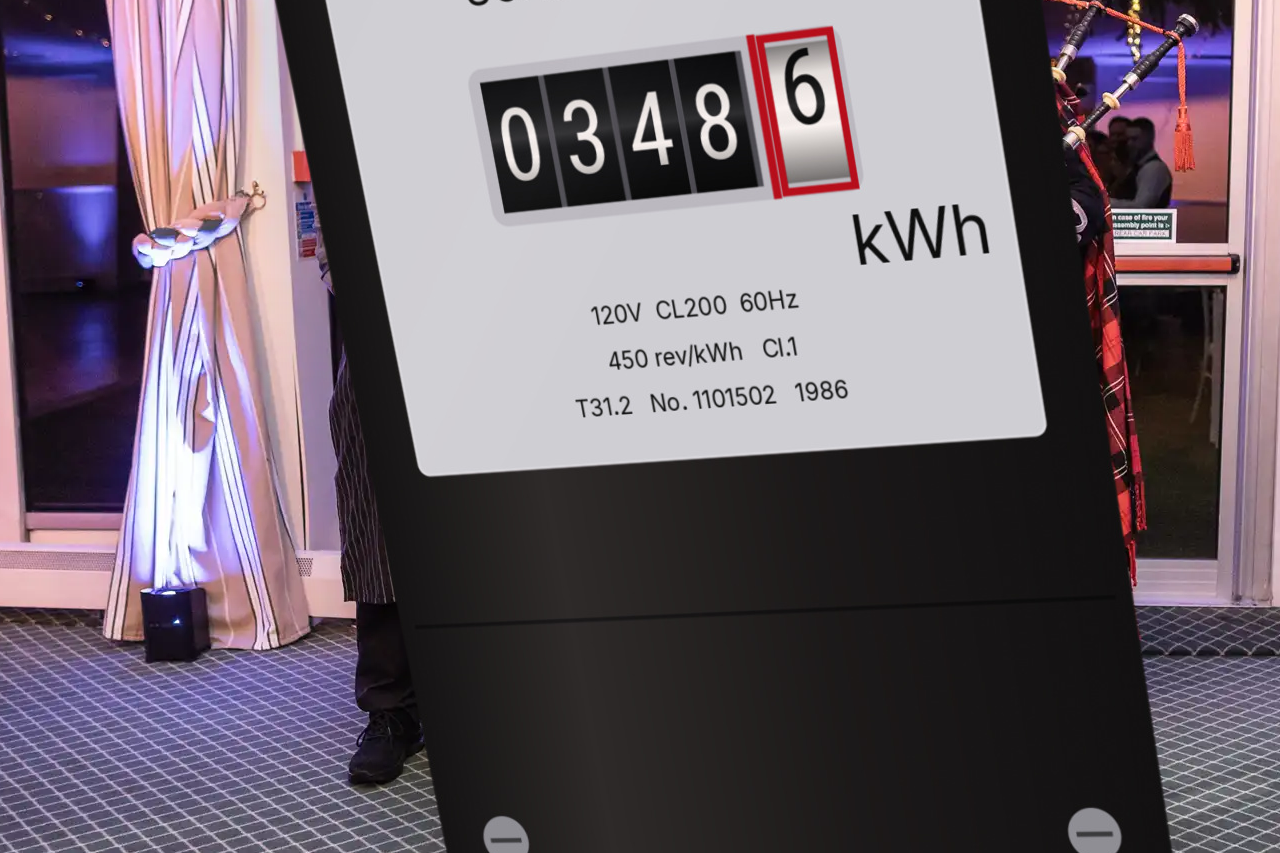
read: 348.6 kWh
